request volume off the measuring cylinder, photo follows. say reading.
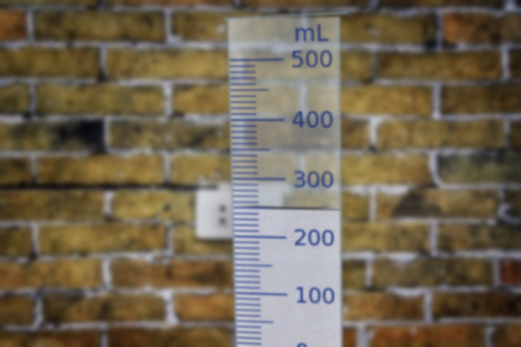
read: 250 mL
